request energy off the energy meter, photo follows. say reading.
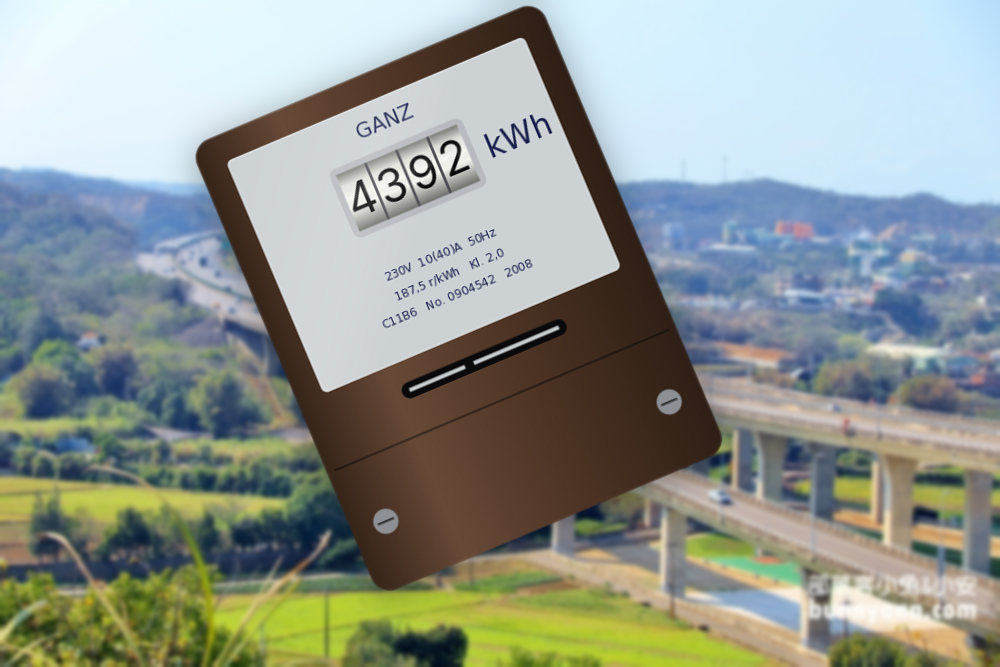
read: 4392 kWh
